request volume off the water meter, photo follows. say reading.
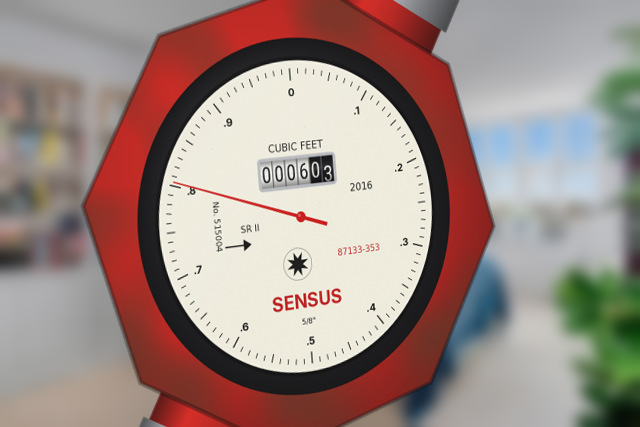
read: 602.80 ft³
